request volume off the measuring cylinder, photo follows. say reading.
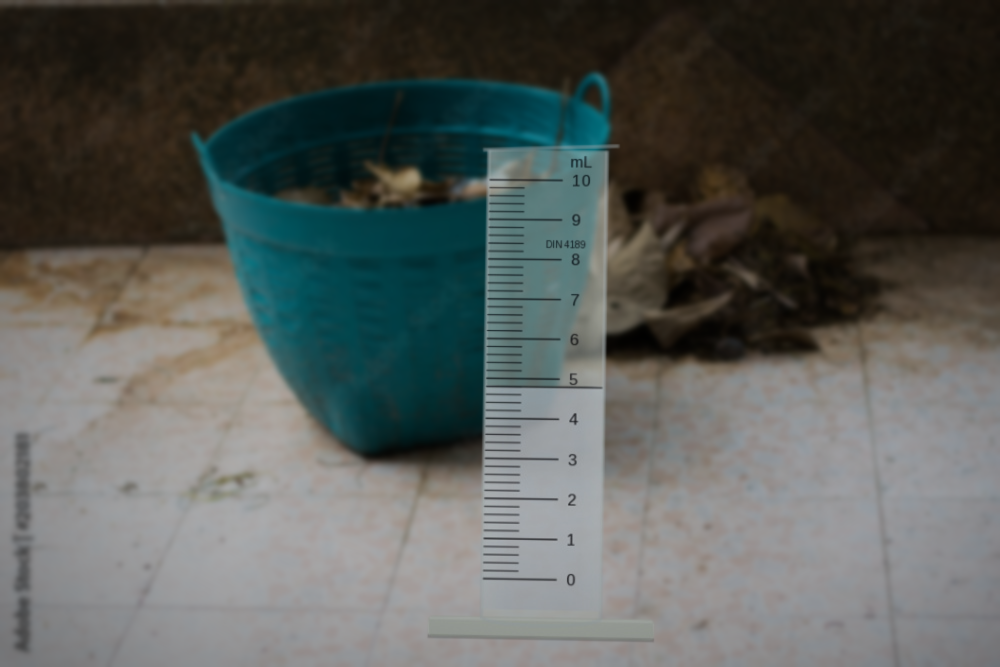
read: 4.8 mL
